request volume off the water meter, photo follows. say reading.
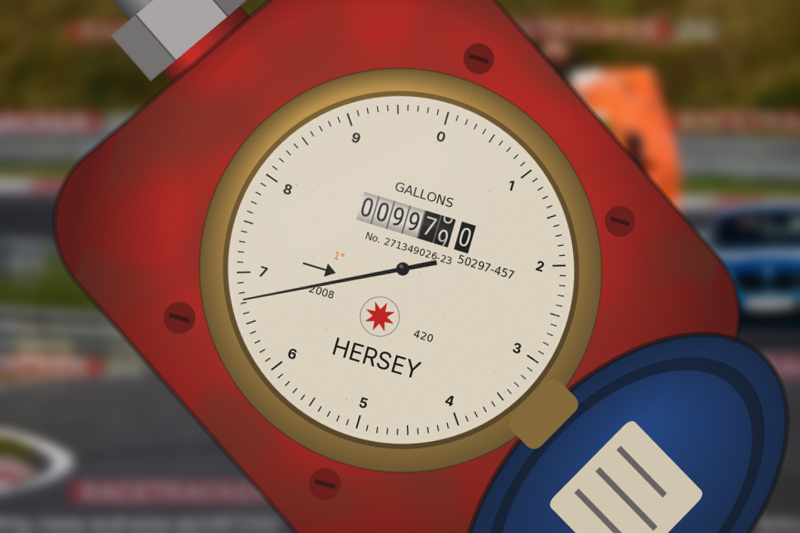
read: 99786.7 gal
